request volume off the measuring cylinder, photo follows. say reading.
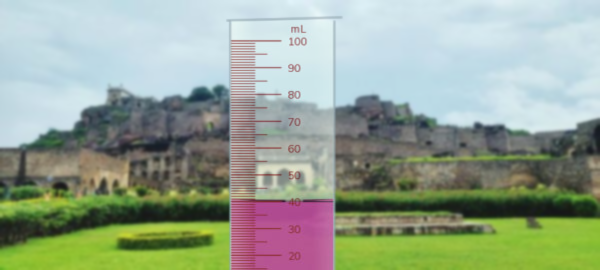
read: 40 mL
